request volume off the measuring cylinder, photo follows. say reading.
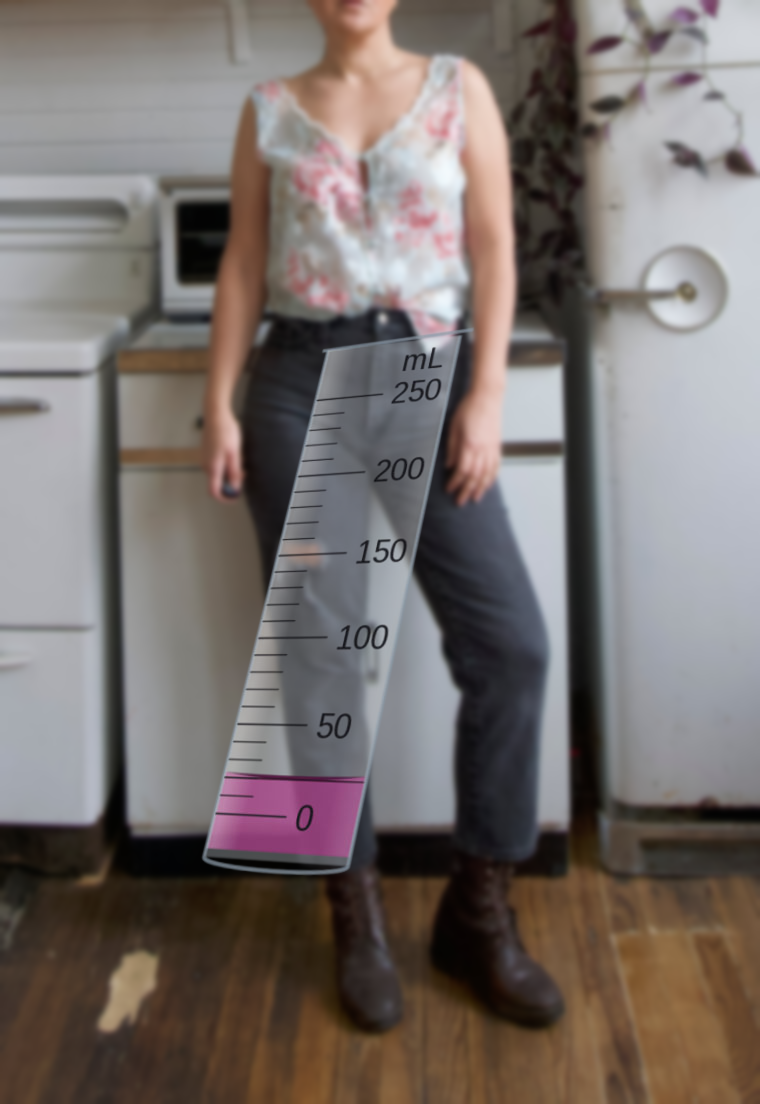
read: 20 mL
